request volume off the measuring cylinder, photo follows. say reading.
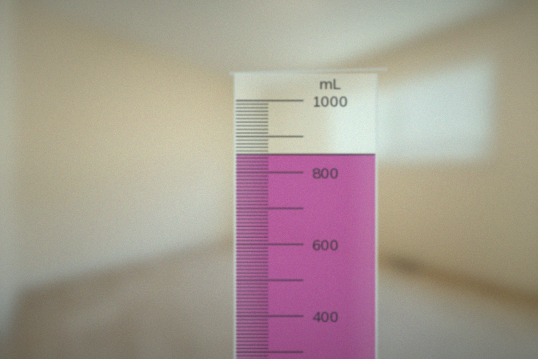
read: 850 mL
